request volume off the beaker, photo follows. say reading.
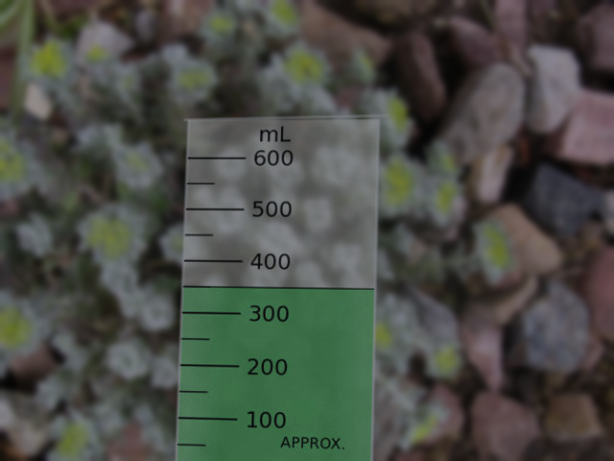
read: 350 mL
